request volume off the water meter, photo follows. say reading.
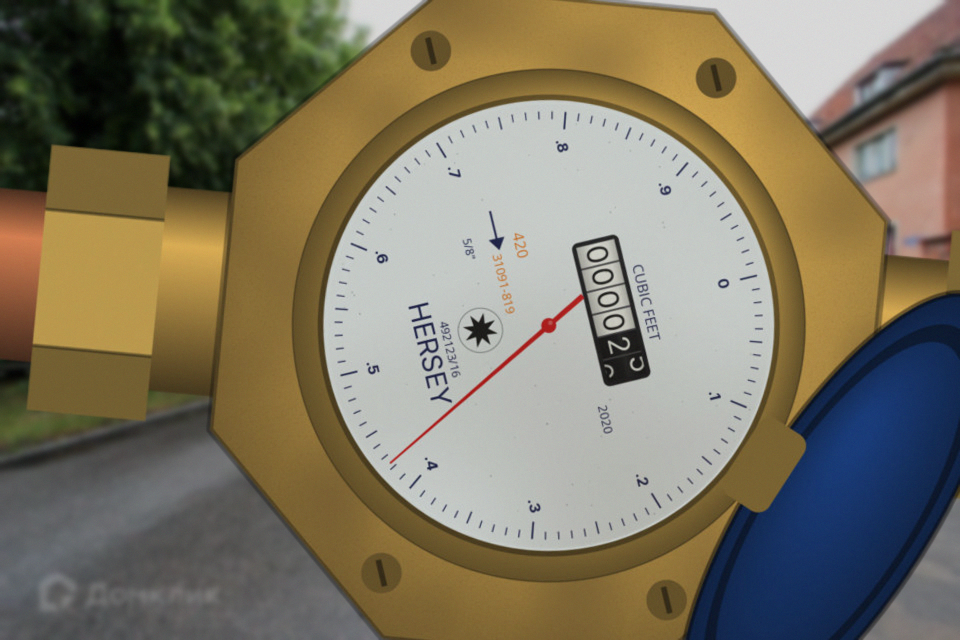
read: 25.42 ft³
